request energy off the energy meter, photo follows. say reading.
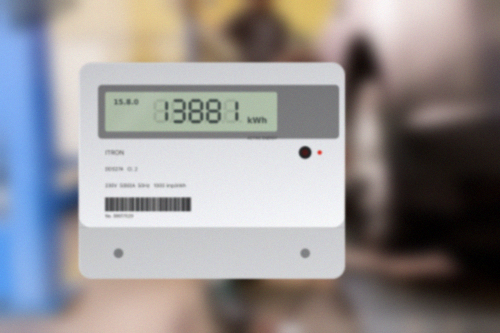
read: 13881 kWh
